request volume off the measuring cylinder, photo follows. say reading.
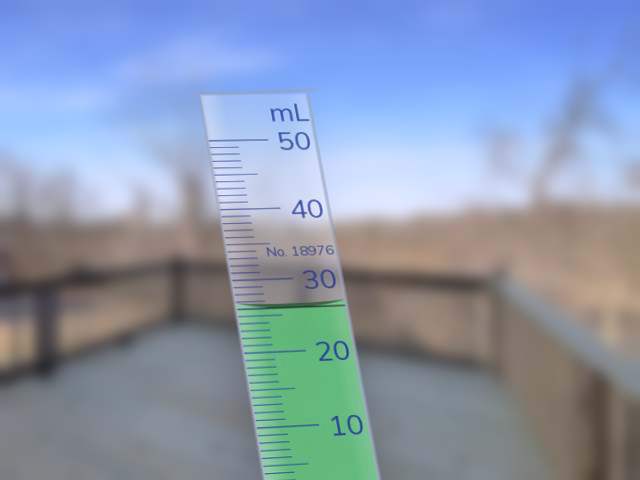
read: 26 mL
